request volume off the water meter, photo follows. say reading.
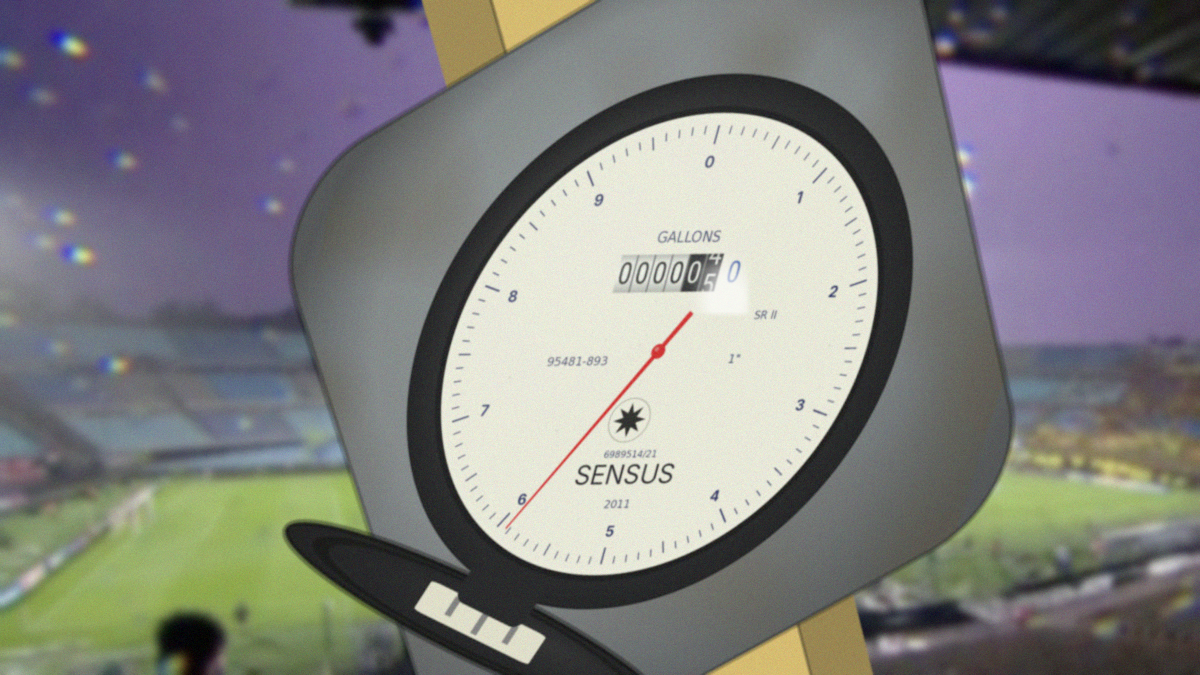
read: 45.9 gal
